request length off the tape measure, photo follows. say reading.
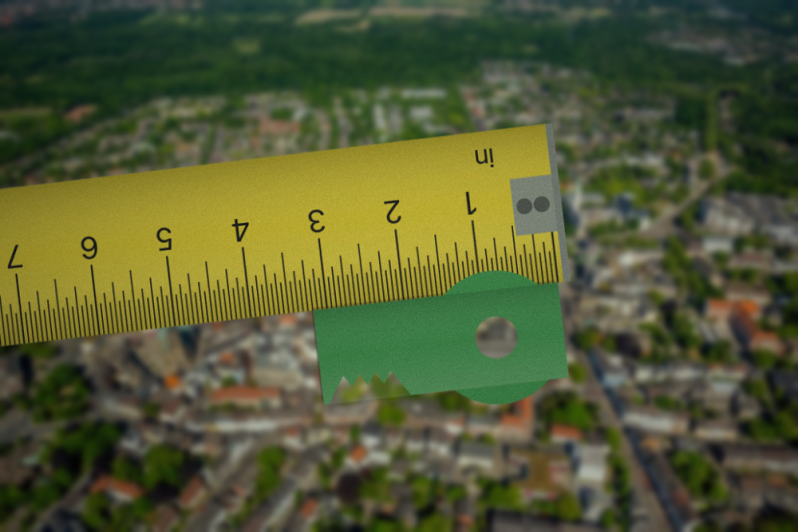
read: 3.1875 in
